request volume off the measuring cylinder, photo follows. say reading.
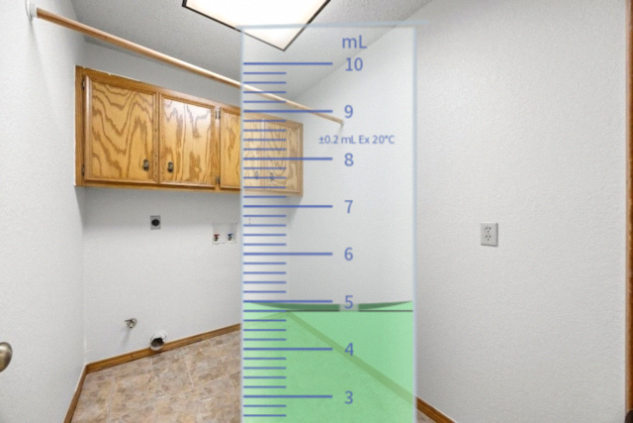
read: 4.8 mL
